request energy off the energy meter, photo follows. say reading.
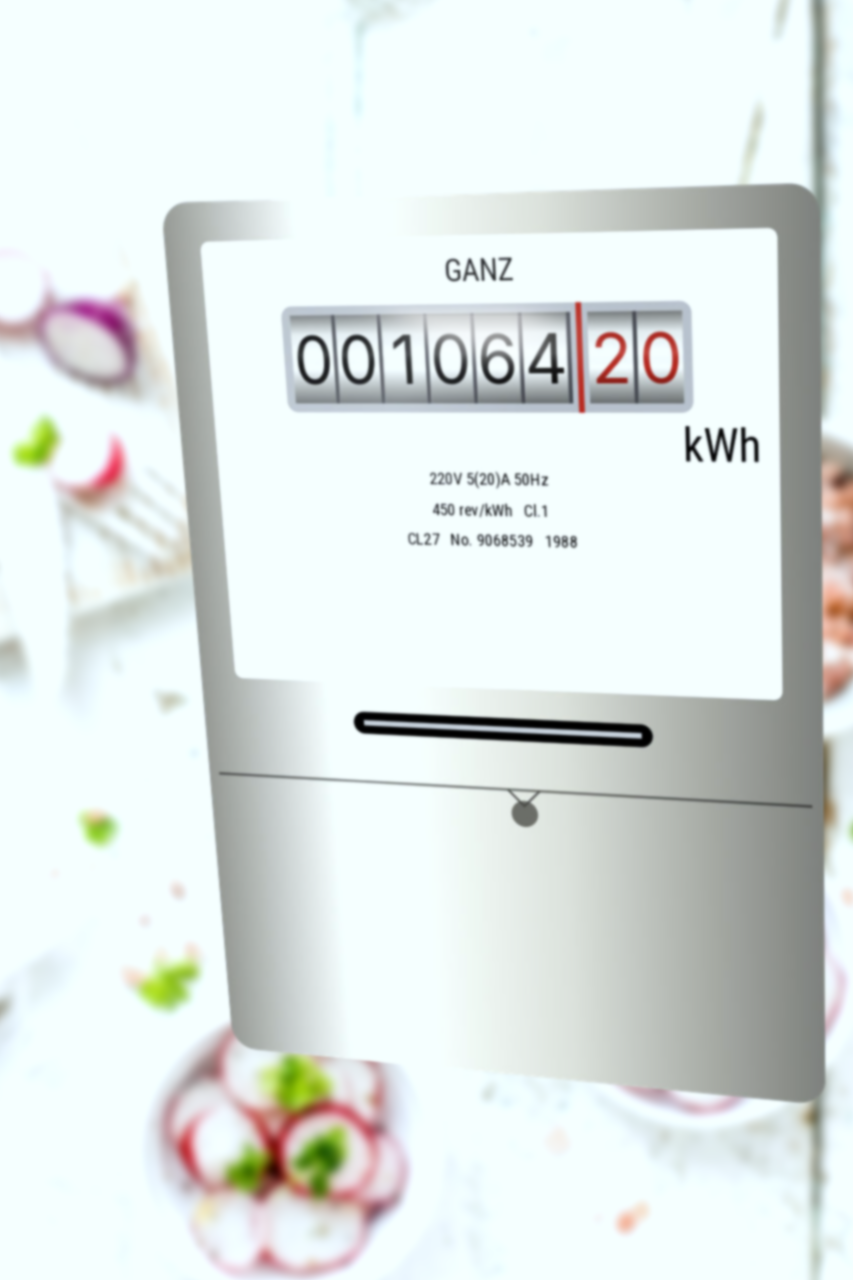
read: 1064.20 kWh
